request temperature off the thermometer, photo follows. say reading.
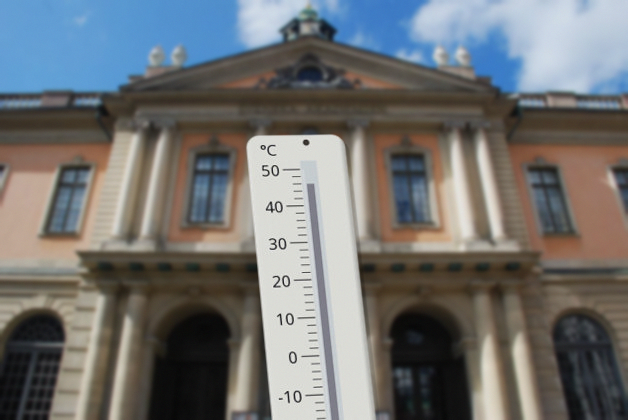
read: 46 °C
